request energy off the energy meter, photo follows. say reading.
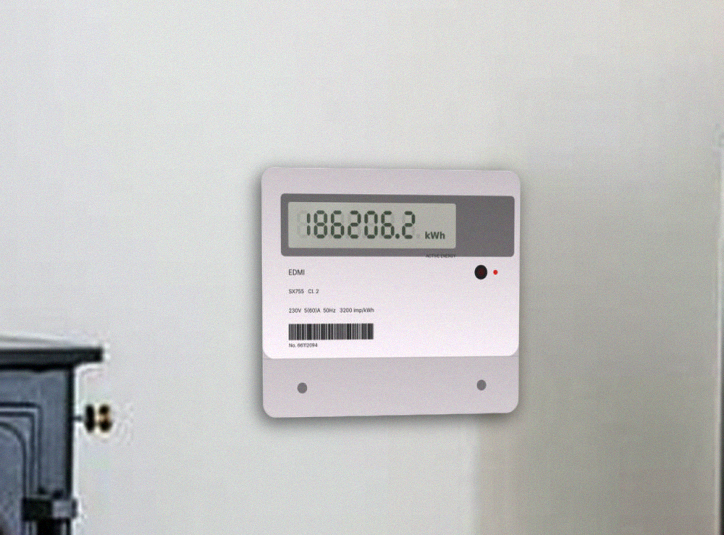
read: 186206.2 kWh
